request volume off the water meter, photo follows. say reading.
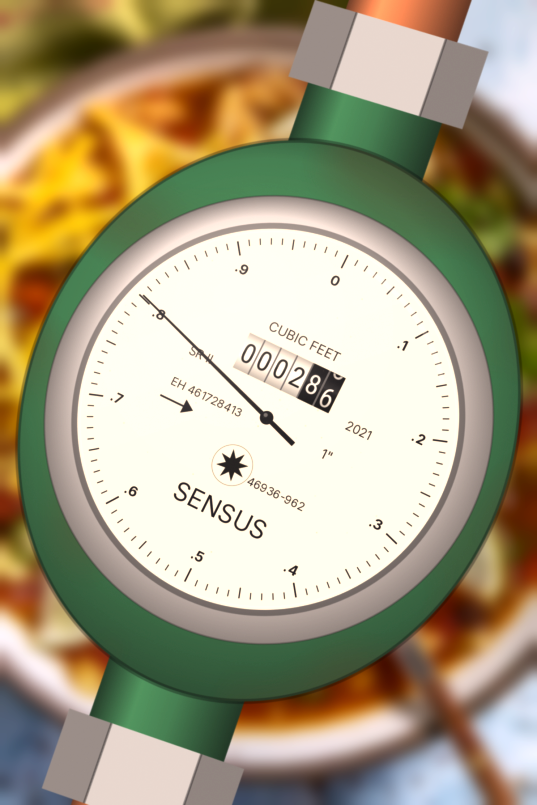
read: 285.80 ft³
